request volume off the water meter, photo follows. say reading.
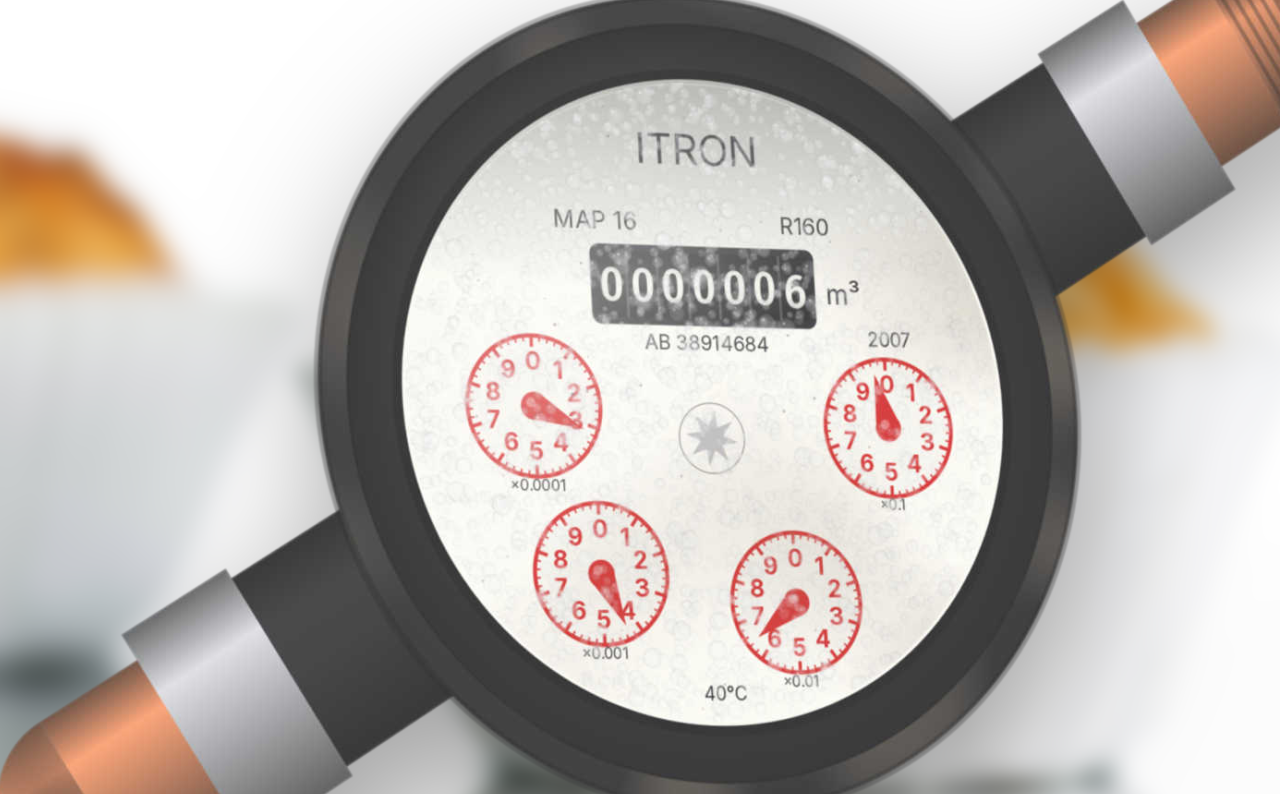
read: 5.9643 m³
